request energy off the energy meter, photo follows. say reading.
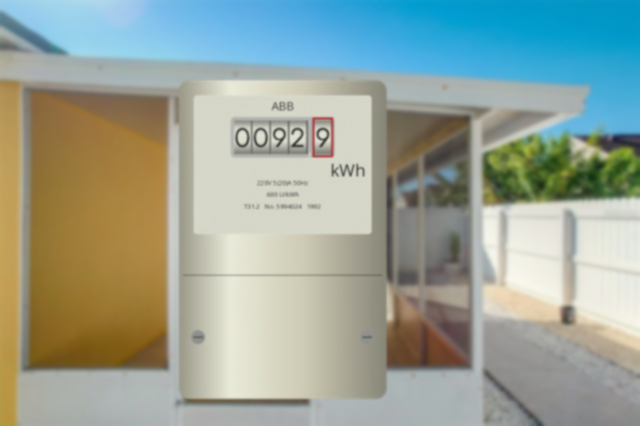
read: 92.9 kWh
